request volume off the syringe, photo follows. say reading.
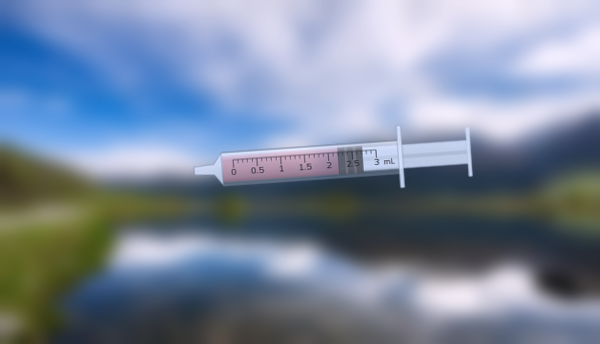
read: 2.2 mL
